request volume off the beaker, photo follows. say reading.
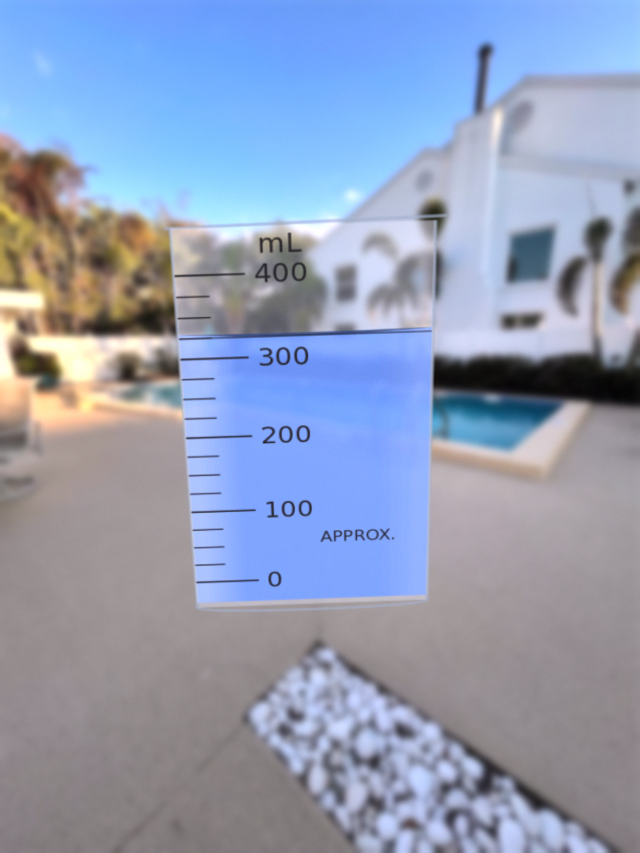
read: 325 mL
